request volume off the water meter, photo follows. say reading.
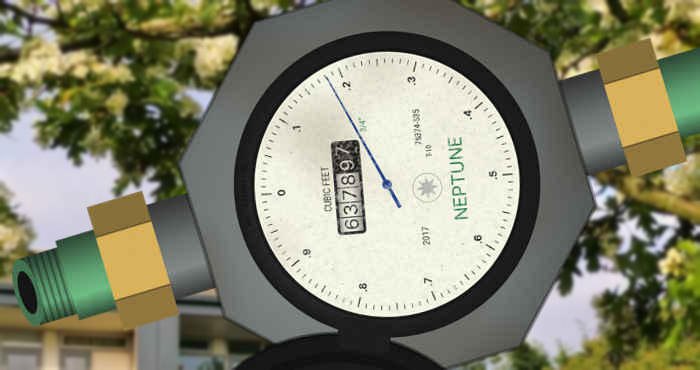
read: 637897.18 ft³
